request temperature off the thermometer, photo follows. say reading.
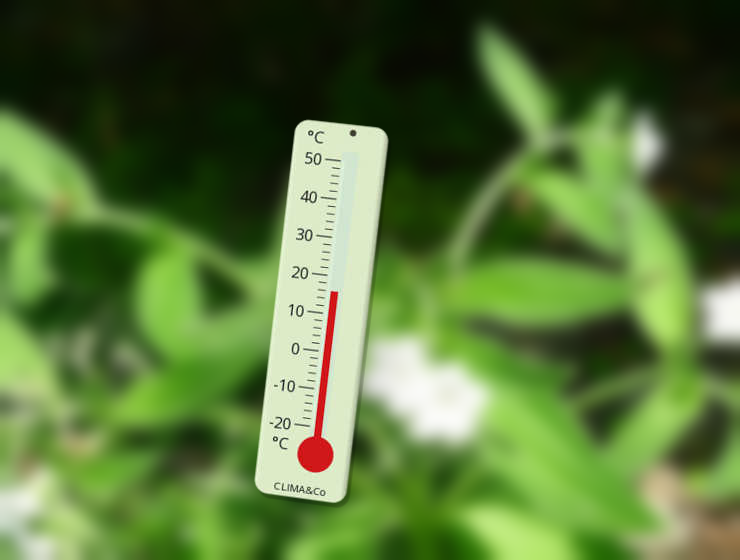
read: 16 °C
